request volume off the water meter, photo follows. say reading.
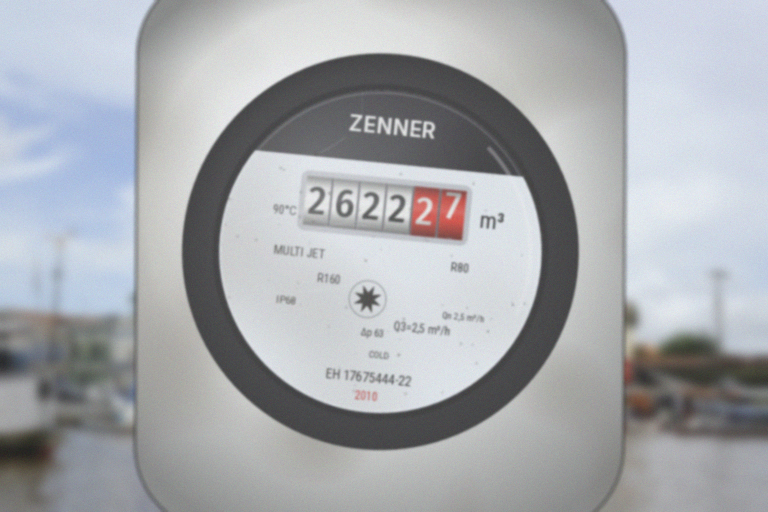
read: 2622.27 m³
